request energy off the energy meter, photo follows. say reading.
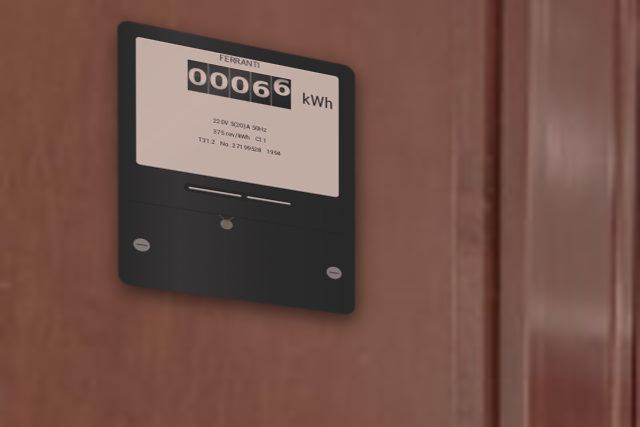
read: 66 kWh
